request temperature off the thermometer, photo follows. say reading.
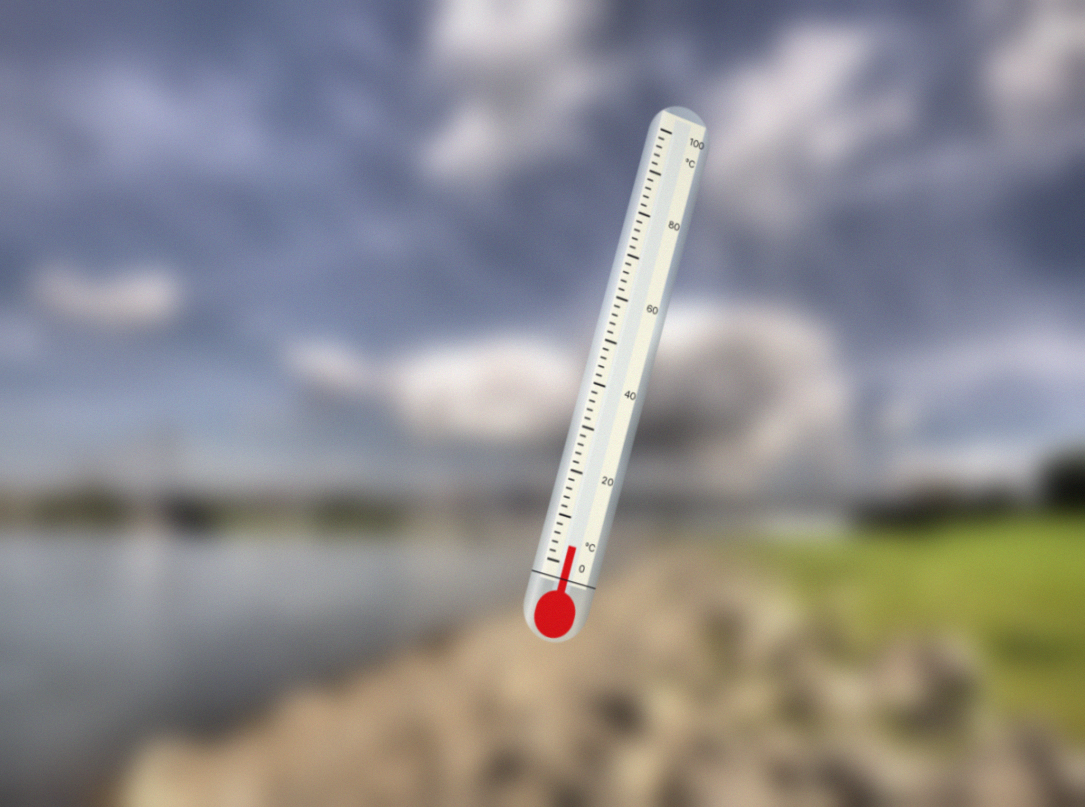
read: 4 °C
